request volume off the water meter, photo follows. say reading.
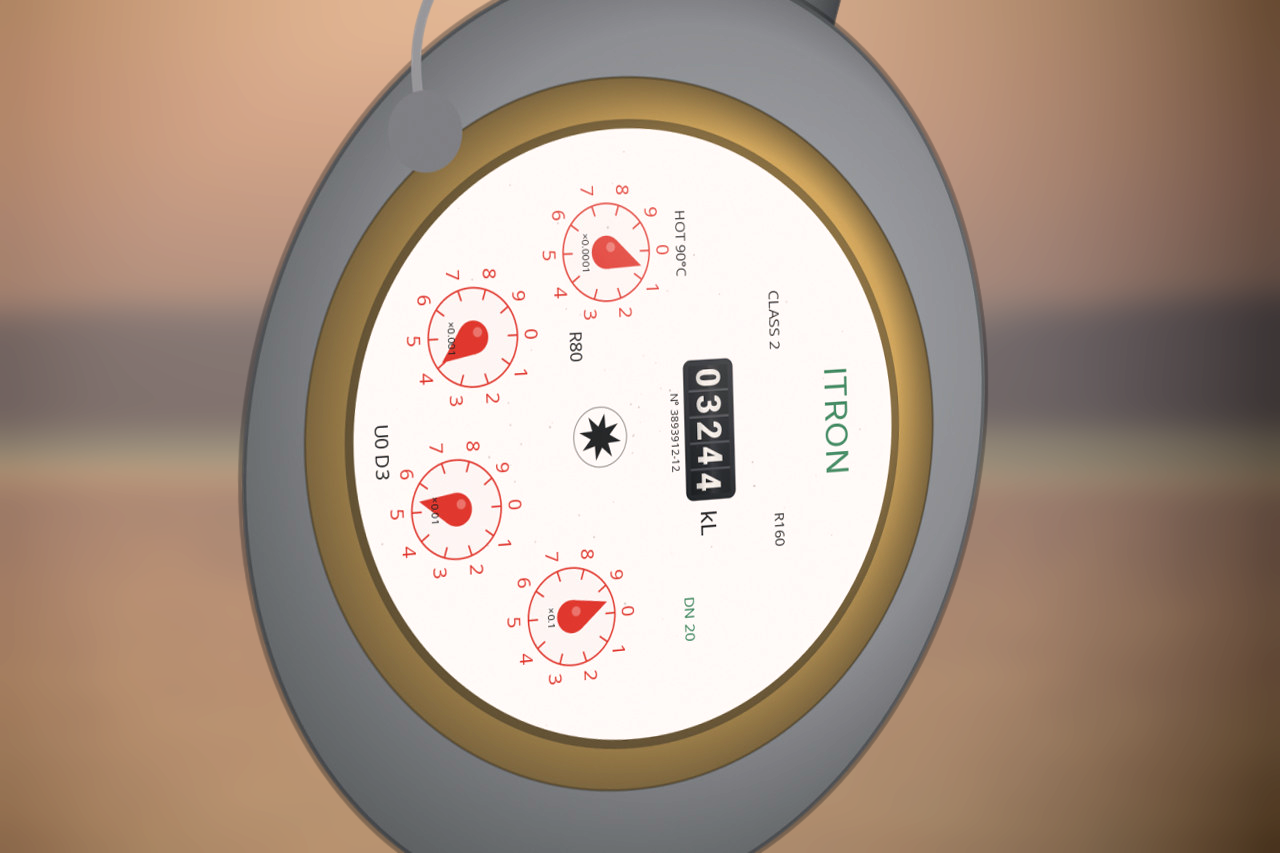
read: 3243.9540 kL
